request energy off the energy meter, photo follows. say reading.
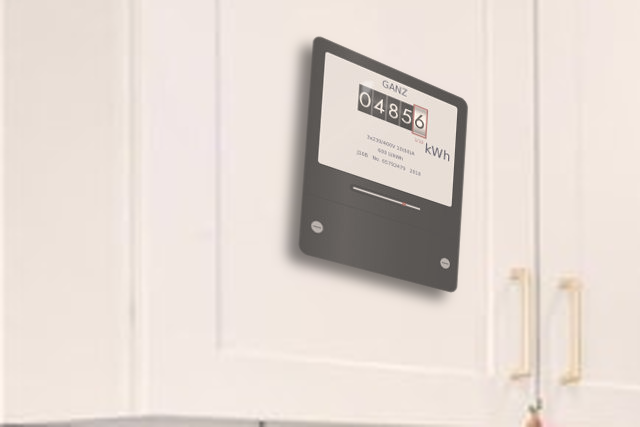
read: 485.6 kWh
